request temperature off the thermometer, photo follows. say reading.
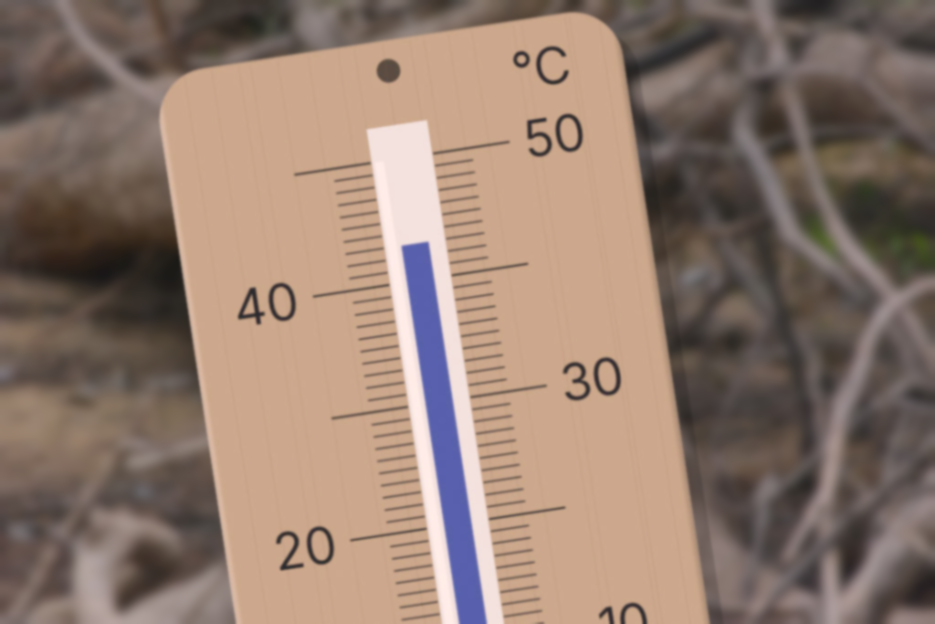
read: 43 °C
